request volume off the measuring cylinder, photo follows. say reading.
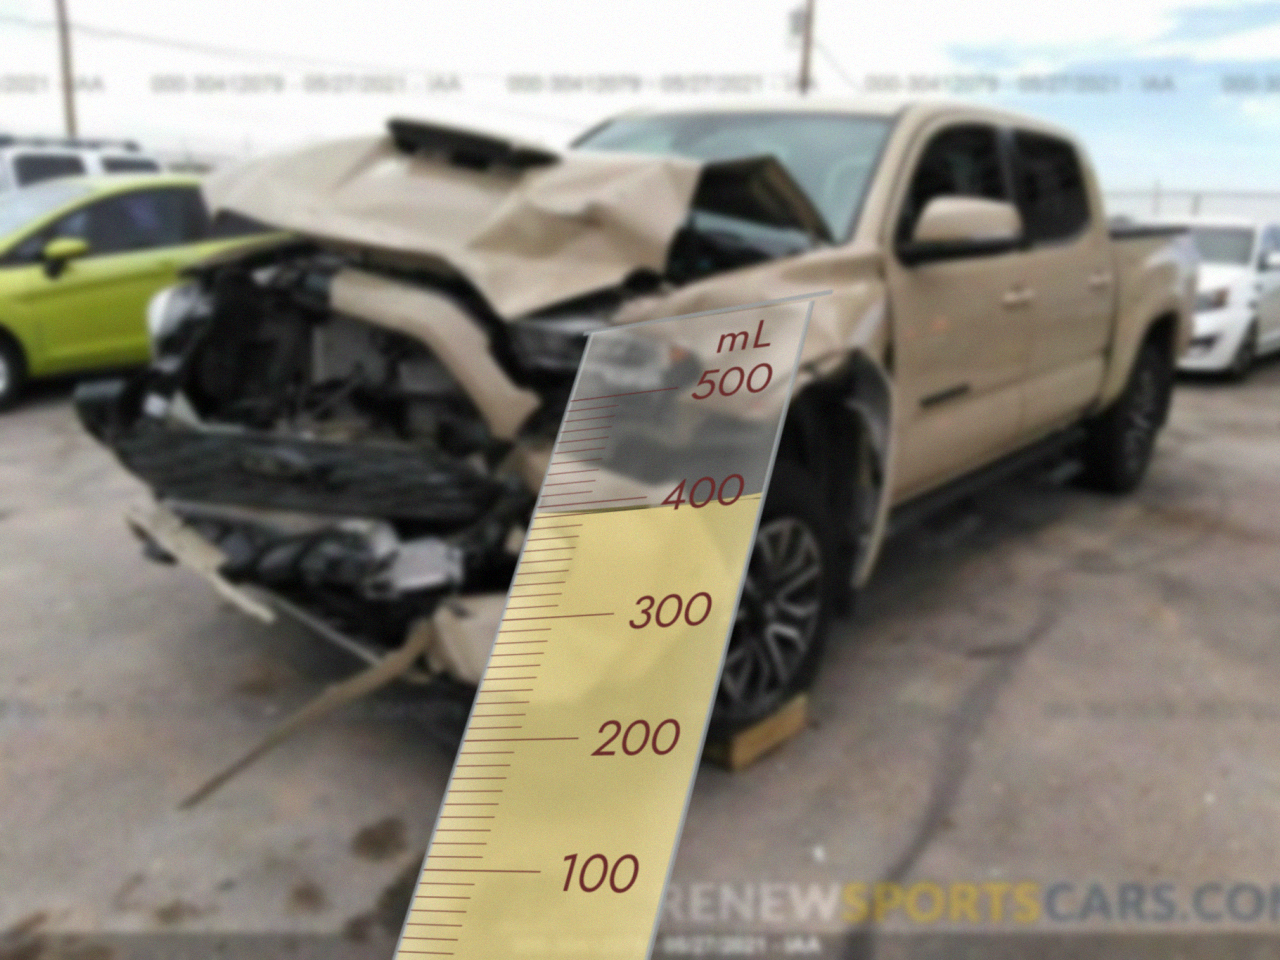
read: 390 mL
